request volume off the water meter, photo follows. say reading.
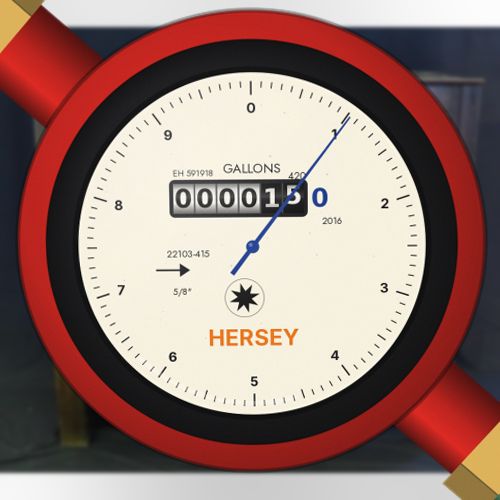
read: 151.0 gal
